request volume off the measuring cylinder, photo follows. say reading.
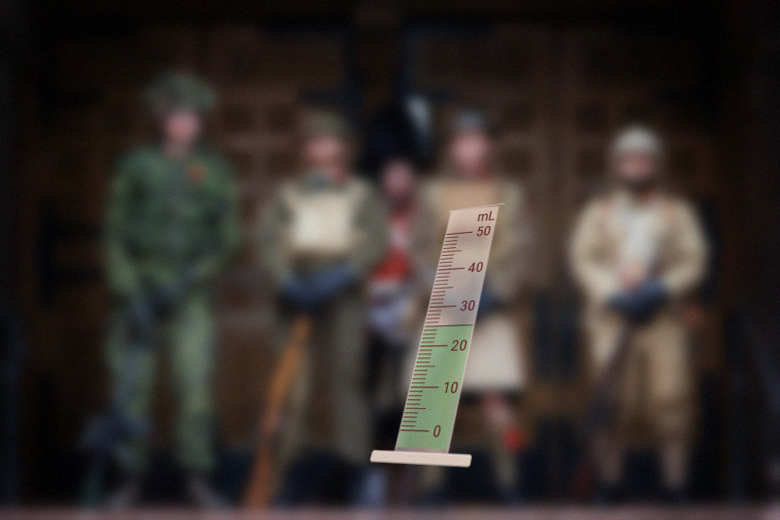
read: 25 mL
